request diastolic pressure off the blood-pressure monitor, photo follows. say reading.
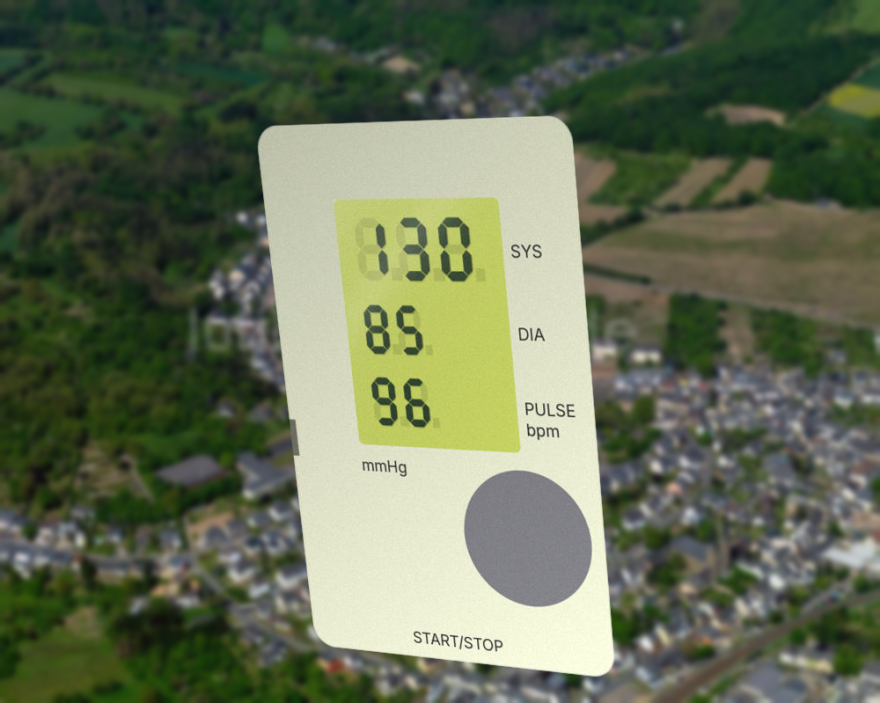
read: 85 mmHg
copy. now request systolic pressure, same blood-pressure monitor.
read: 130 mmHg
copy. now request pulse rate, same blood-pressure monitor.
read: 96 bpm
